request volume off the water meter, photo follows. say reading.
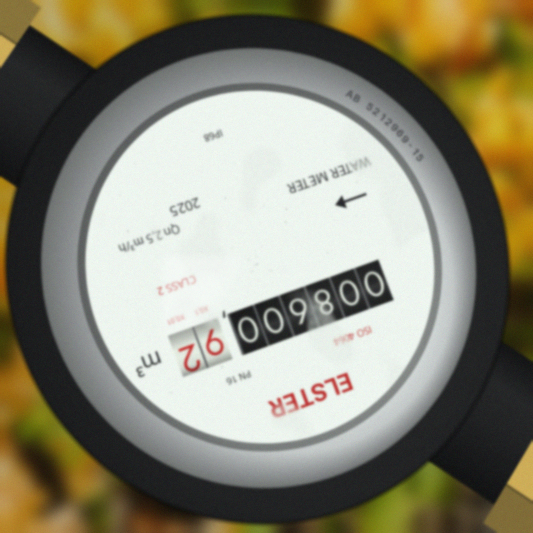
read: 8600.92 m³
